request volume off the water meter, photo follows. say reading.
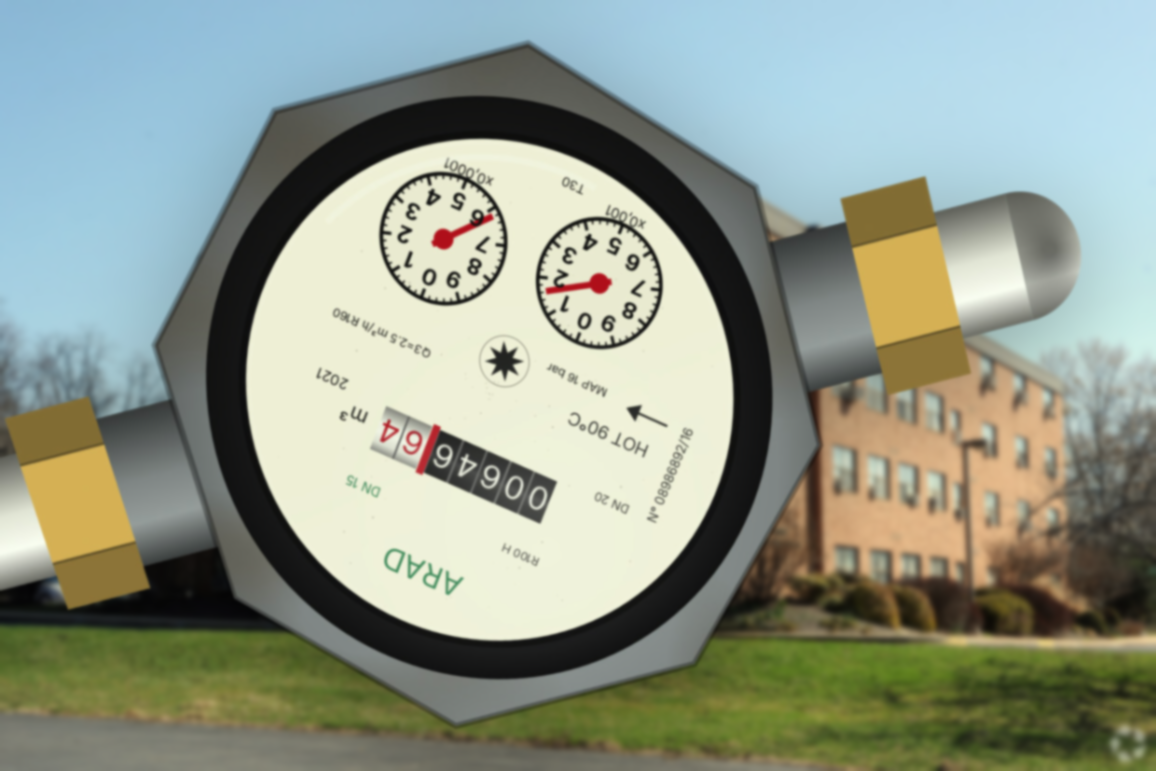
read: 646.6416 m³
